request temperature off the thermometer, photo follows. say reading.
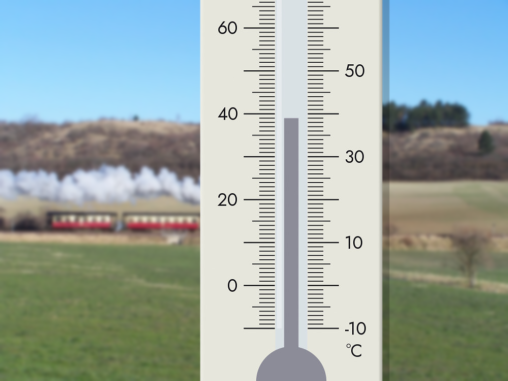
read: 39 °C
